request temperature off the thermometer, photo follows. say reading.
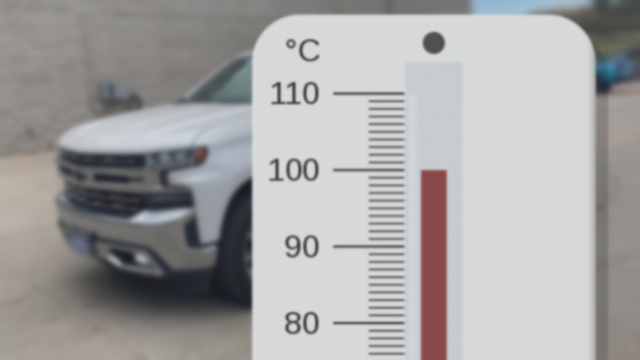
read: 100 °C
